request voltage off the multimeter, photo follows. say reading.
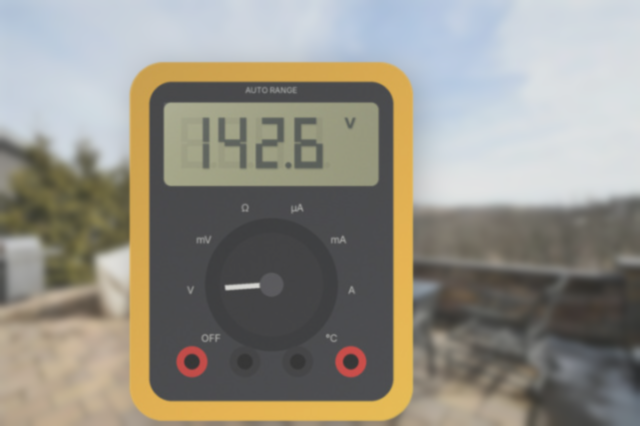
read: 142.6 V
